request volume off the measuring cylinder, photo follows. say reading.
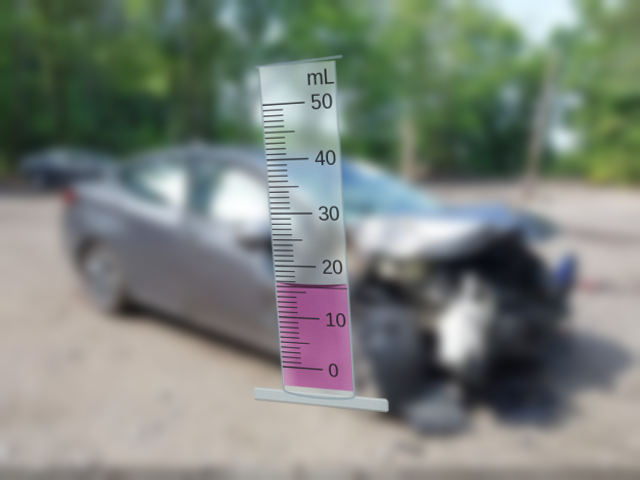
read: 16 mL
